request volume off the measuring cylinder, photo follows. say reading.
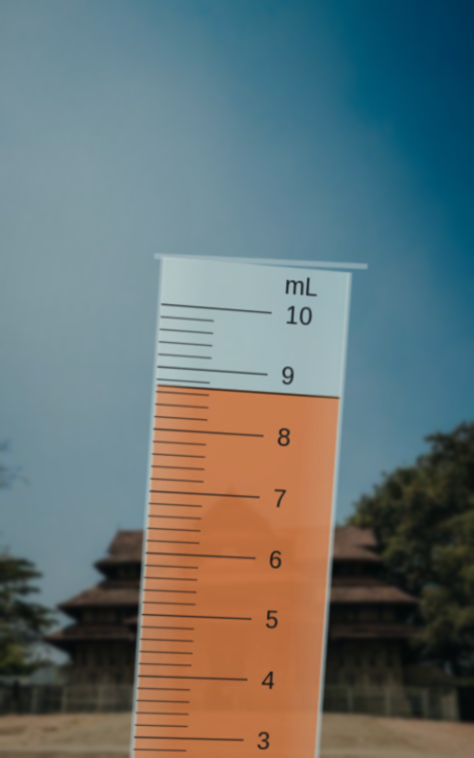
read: 8.7 mL
